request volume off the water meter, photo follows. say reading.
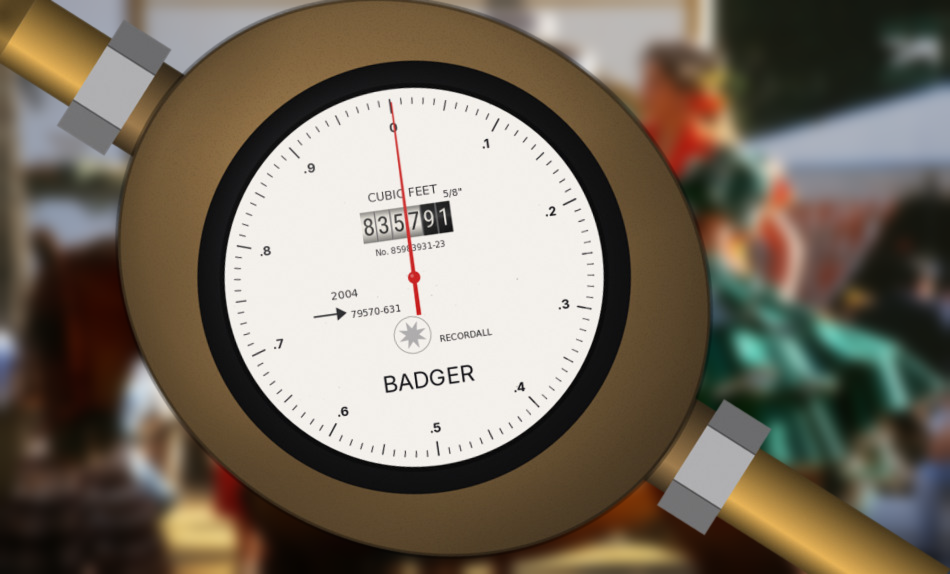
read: 835791.00 ft³
